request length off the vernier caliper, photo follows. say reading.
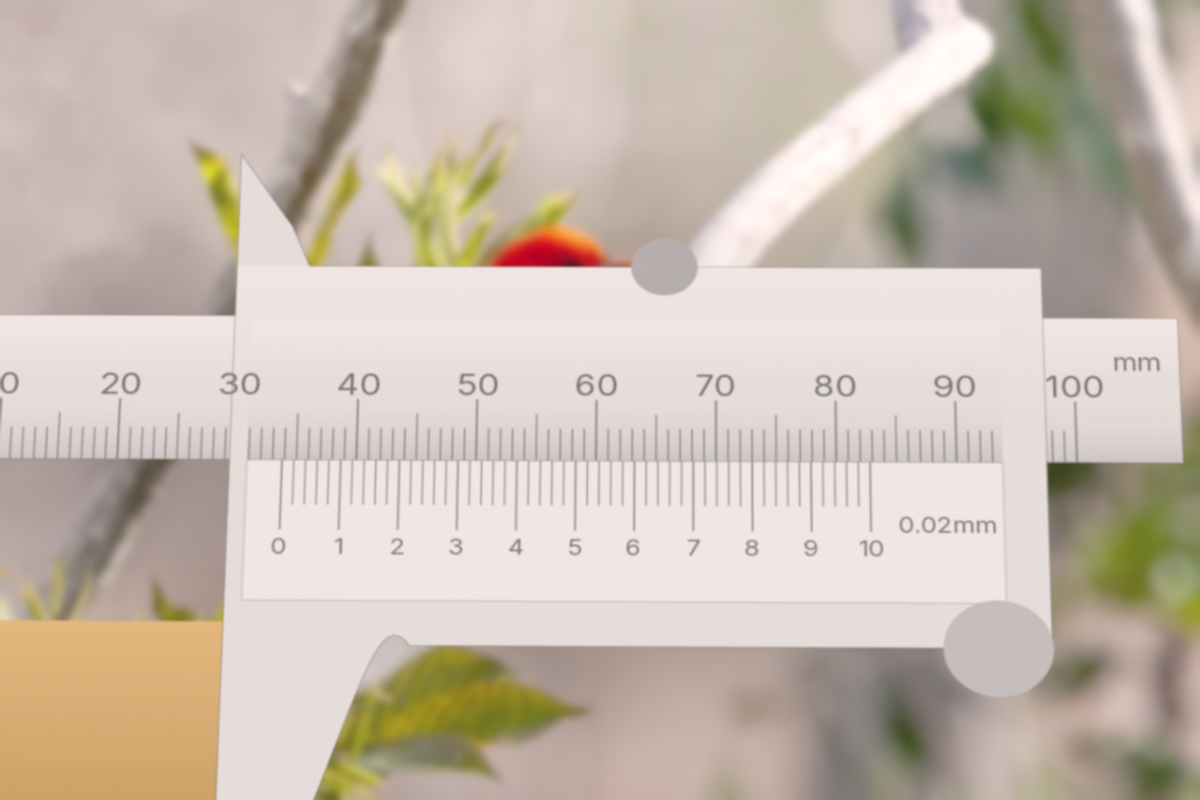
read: 33.8 mm
